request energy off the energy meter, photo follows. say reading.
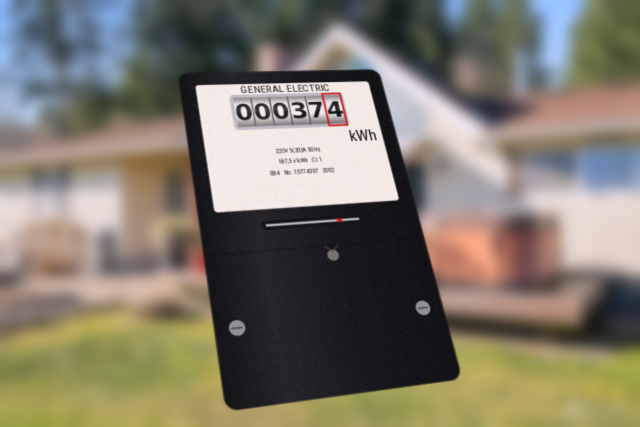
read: 37.4 kWh
